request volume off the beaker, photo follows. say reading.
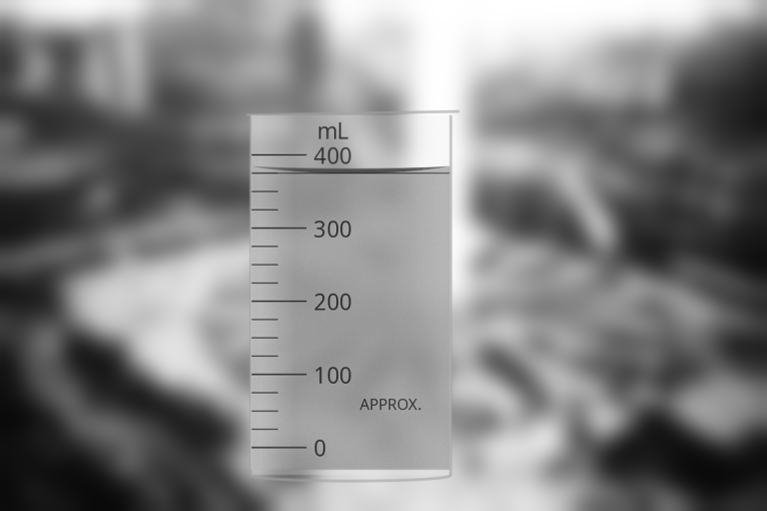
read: 375 mL
